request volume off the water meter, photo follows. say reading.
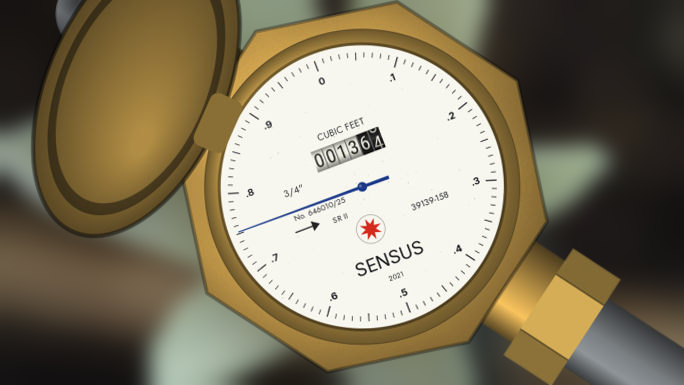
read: 1363.75 ft³
